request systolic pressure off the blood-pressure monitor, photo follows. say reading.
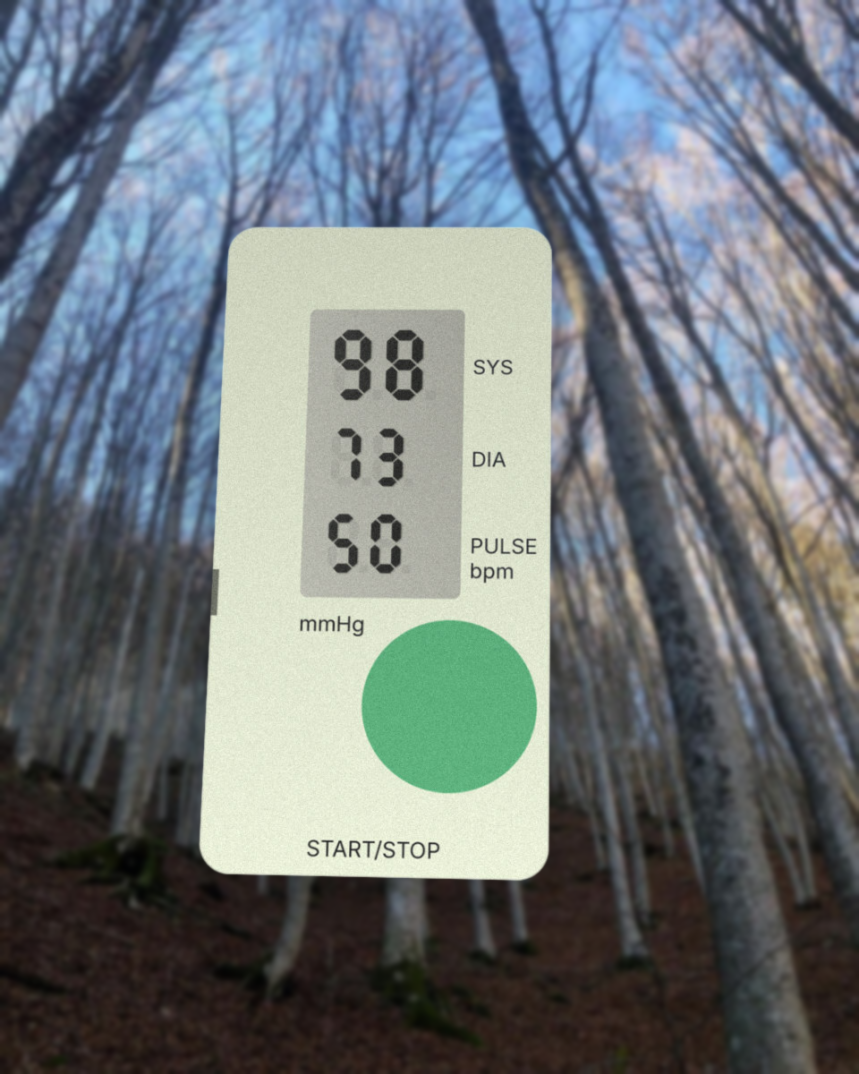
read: 98 mmHg
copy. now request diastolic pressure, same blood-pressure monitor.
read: 73 mmHg
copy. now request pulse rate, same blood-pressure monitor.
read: 50 bpm
